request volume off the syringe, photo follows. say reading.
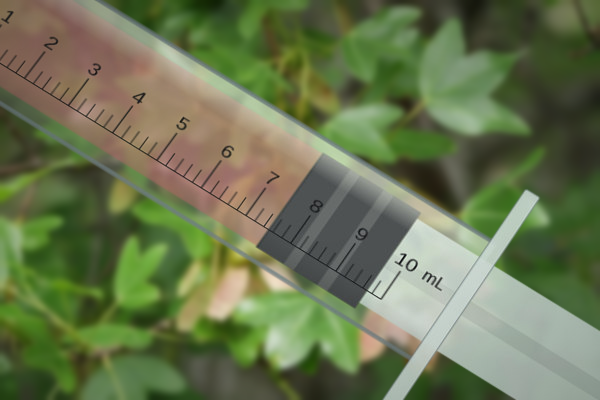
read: 7.5 mL
